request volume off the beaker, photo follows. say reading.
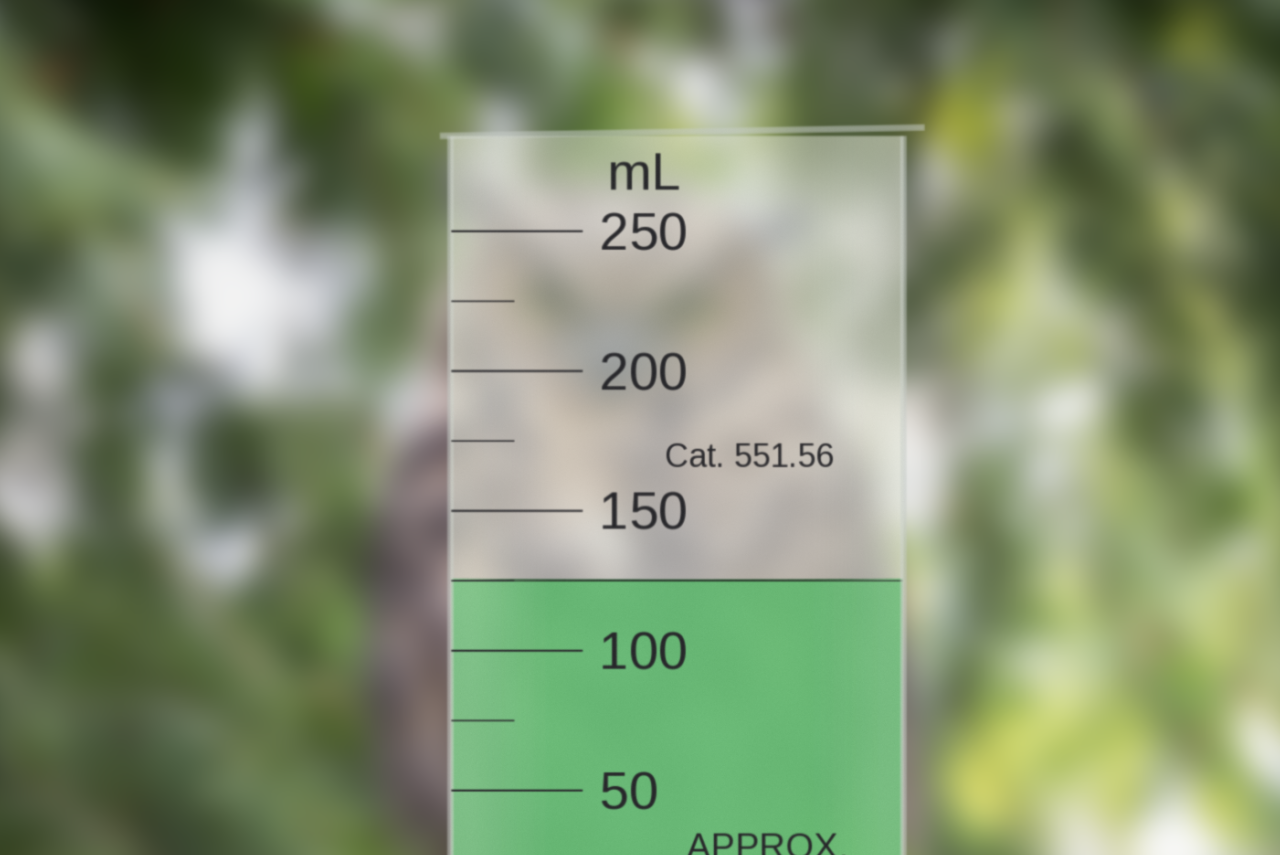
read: 125 mL
